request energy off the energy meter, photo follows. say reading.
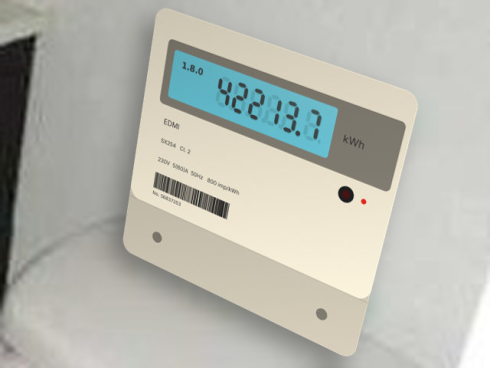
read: 42213.7 kWh
